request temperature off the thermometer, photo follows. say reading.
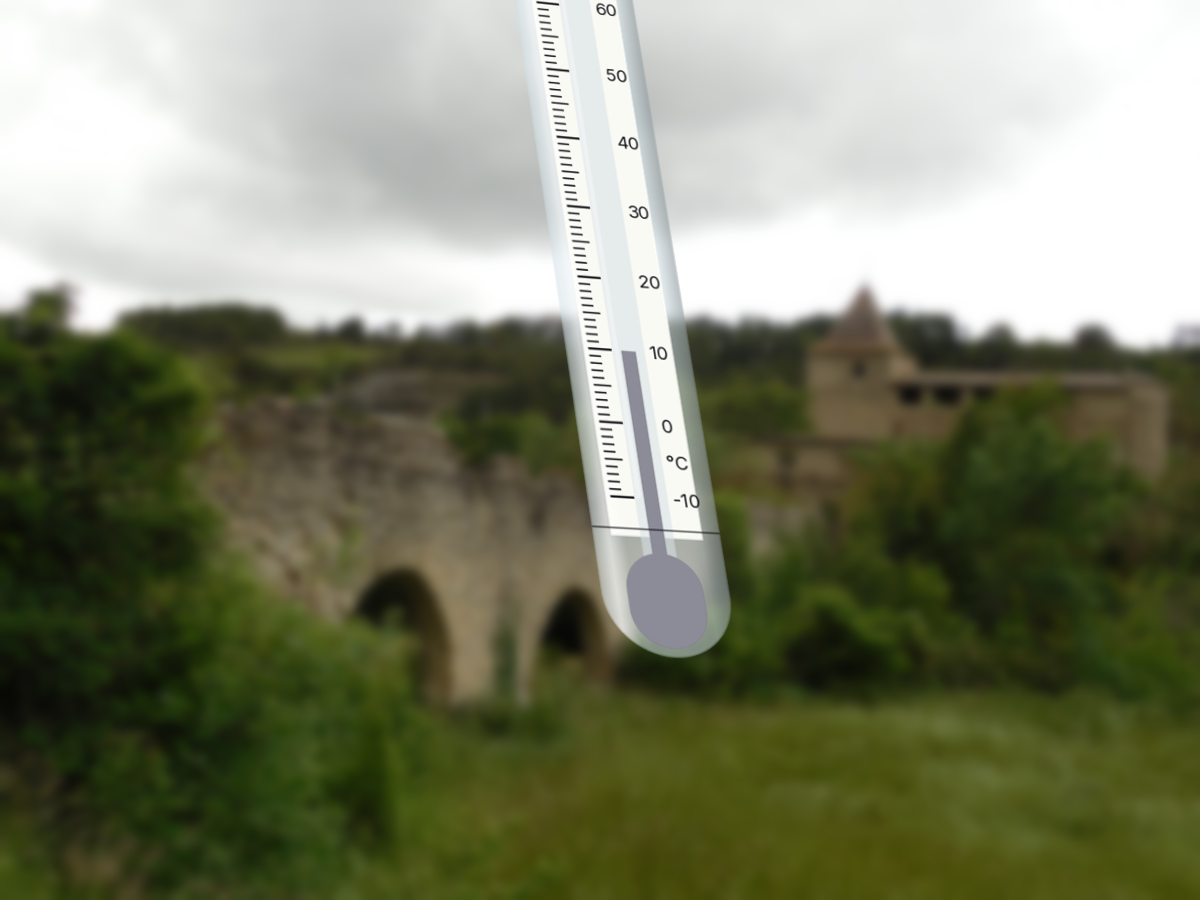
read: 10 °C
